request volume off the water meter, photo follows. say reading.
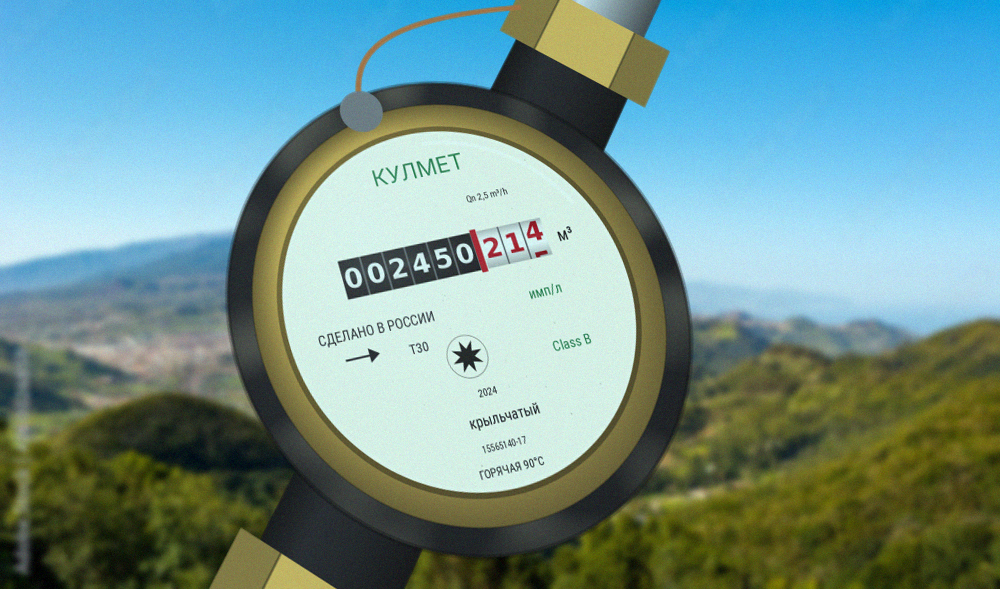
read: 2450.214 m³
